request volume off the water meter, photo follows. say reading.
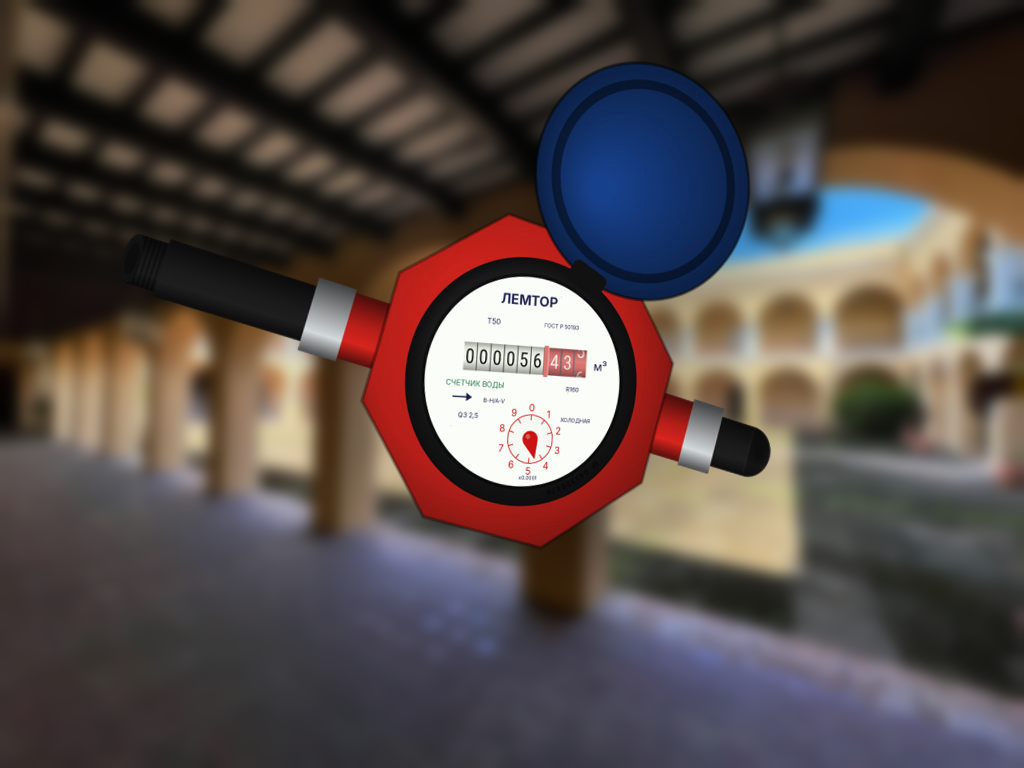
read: 56.4354 m³
